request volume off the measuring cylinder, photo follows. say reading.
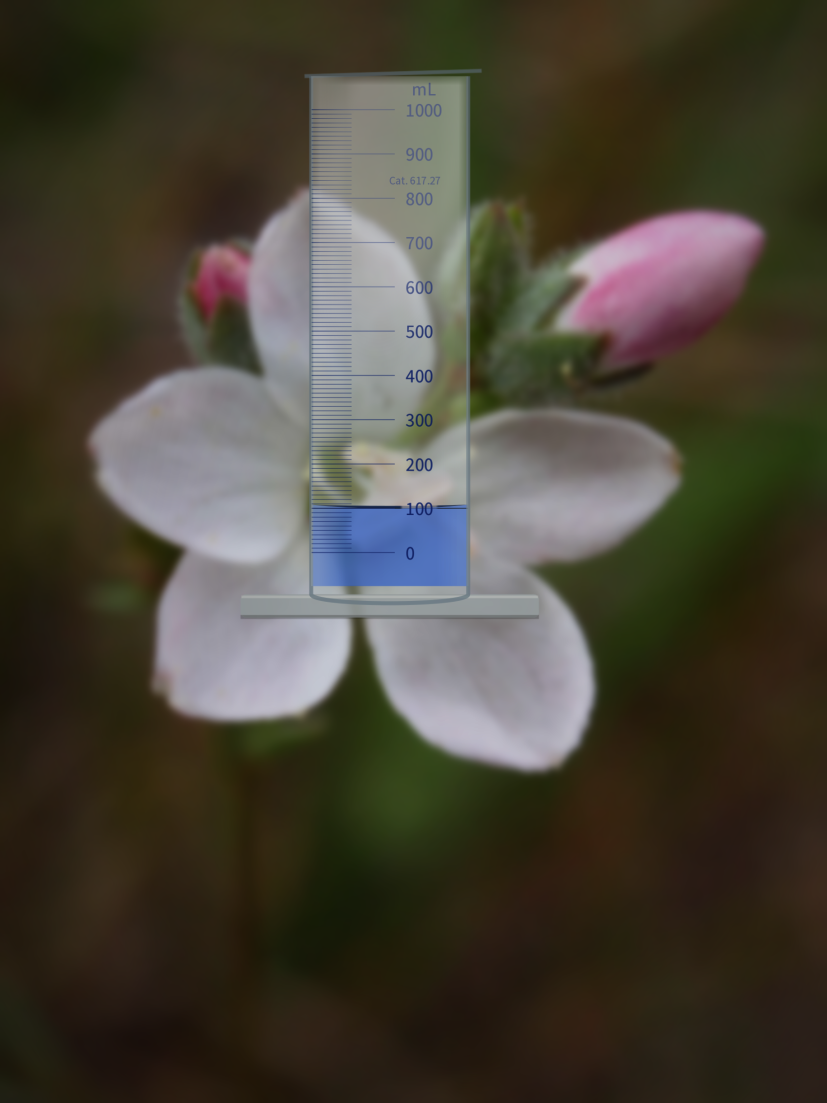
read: 100 mL
